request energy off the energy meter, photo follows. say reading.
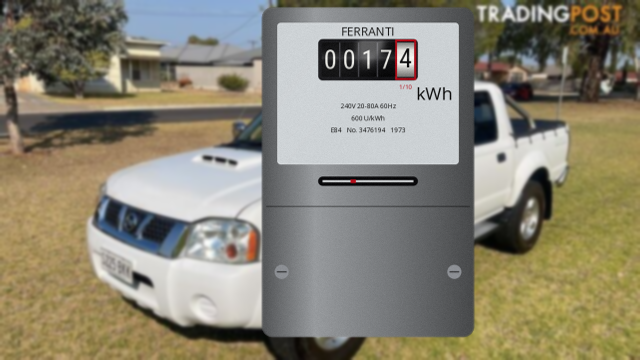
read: 17.4 kWh
